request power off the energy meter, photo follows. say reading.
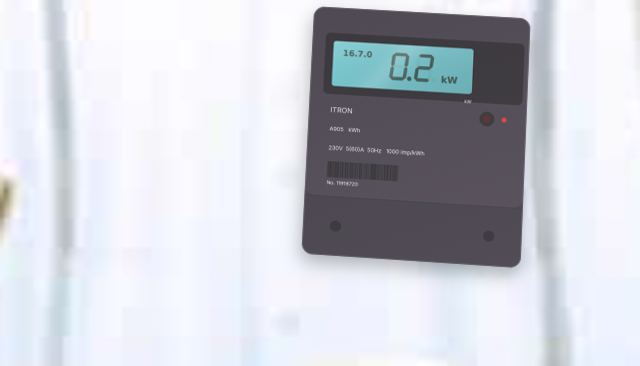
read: 0.2 kW
